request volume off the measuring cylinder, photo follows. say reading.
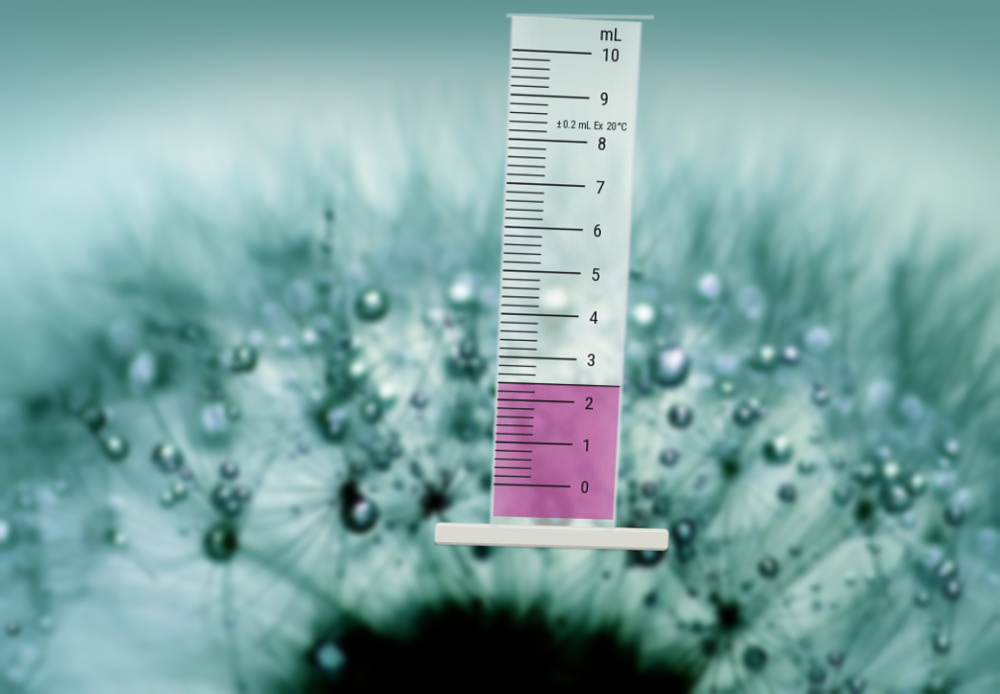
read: 2.4 mL
